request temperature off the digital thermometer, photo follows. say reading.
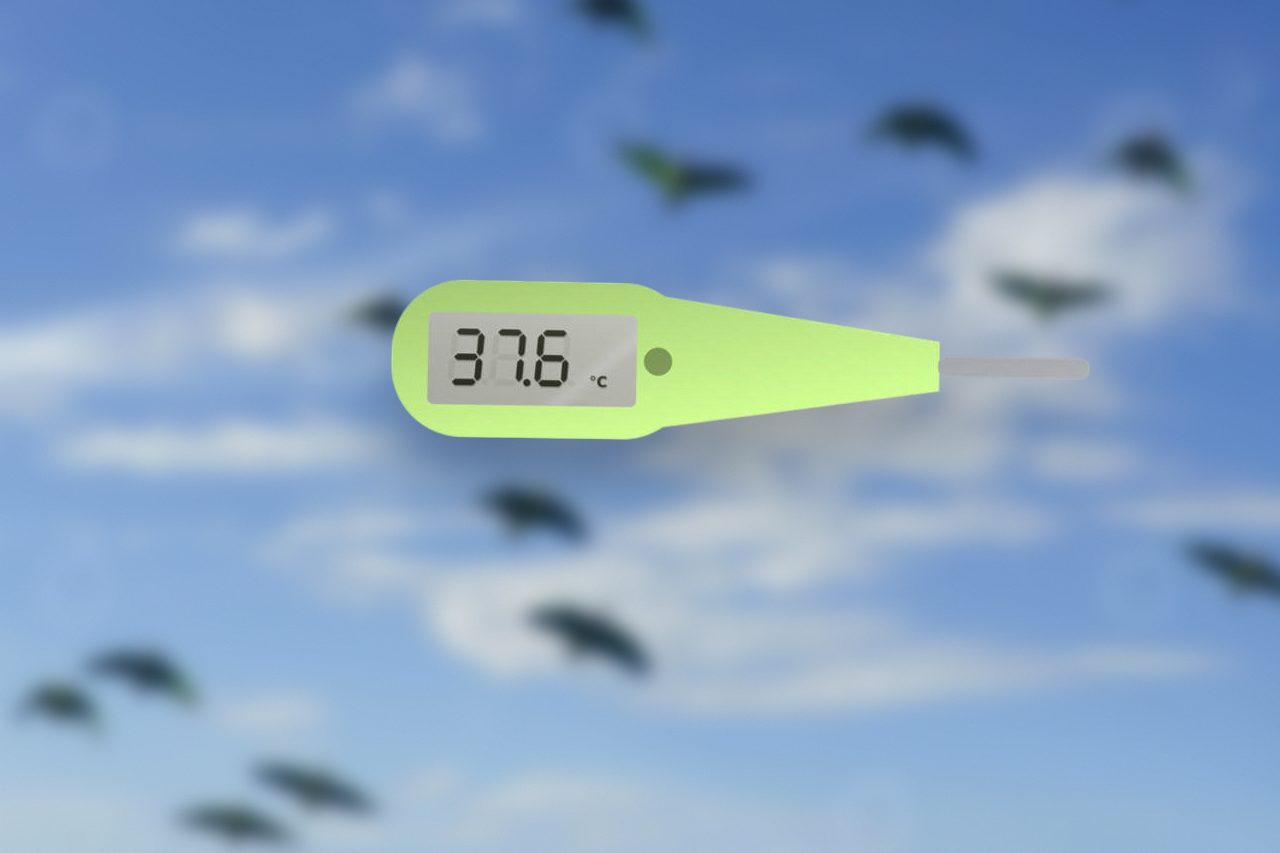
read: 37.6 °C
